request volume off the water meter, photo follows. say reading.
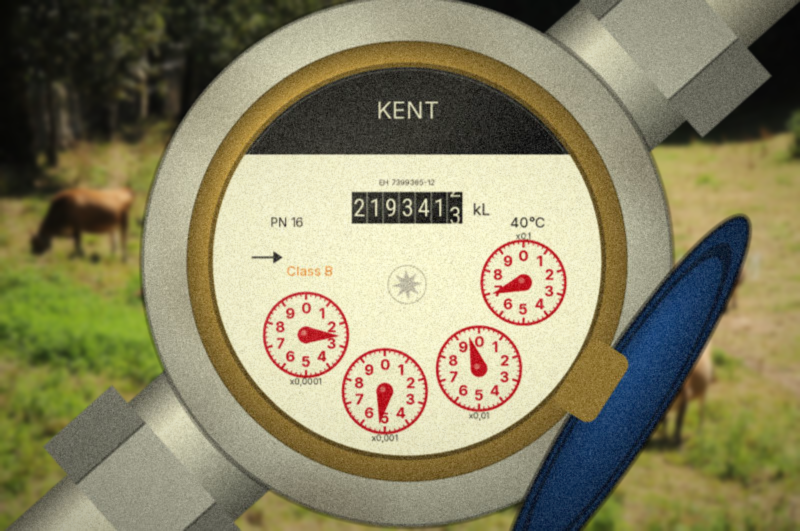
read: 2193412.6952 kL
